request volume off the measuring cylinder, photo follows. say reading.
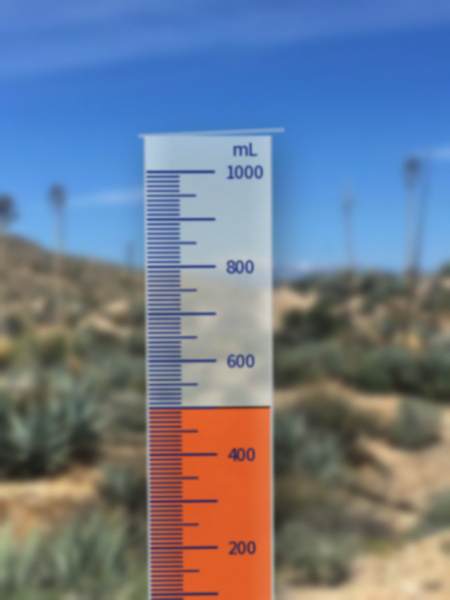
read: 500 mL
